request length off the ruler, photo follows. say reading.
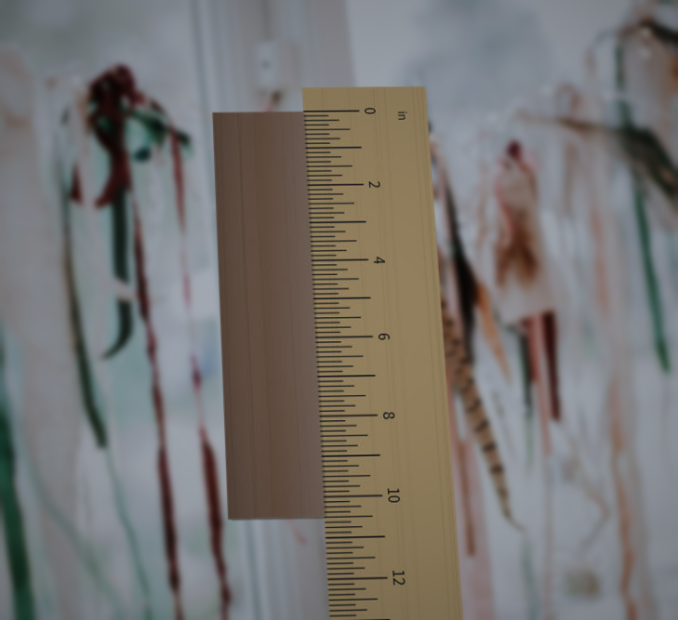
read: 10.5 in
